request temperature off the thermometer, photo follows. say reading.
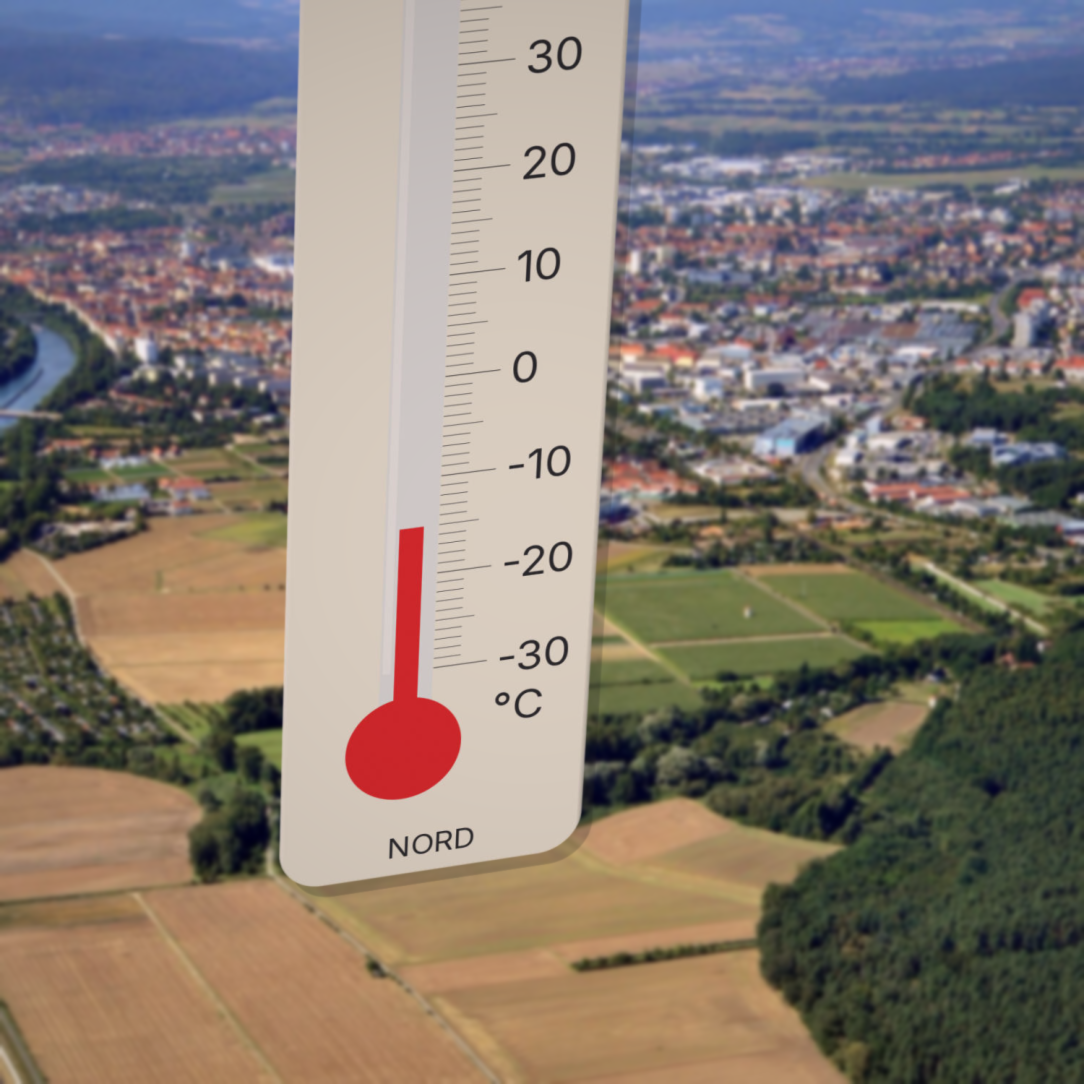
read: -15 °C
